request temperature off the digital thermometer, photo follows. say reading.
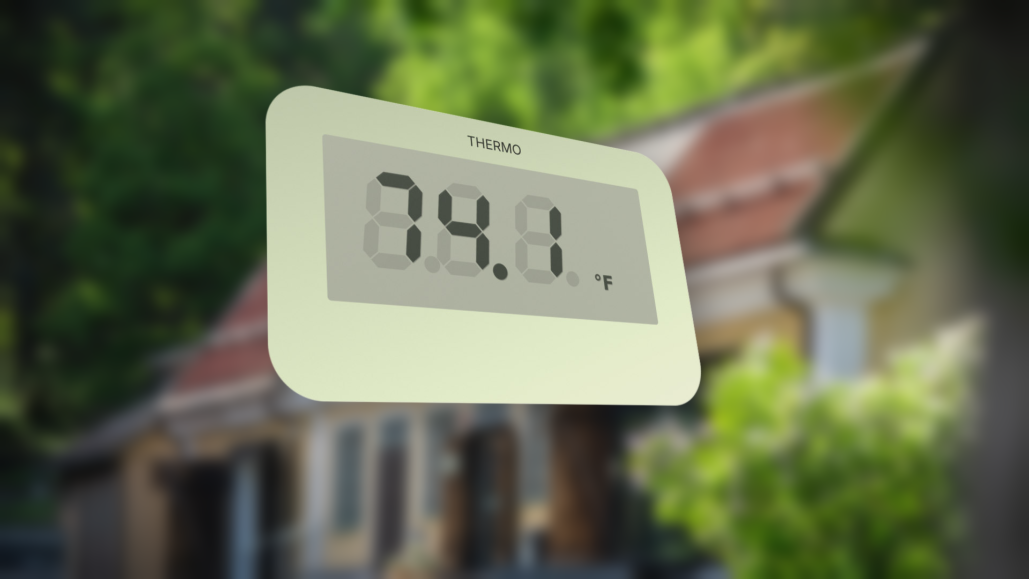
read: 74.1 °F
